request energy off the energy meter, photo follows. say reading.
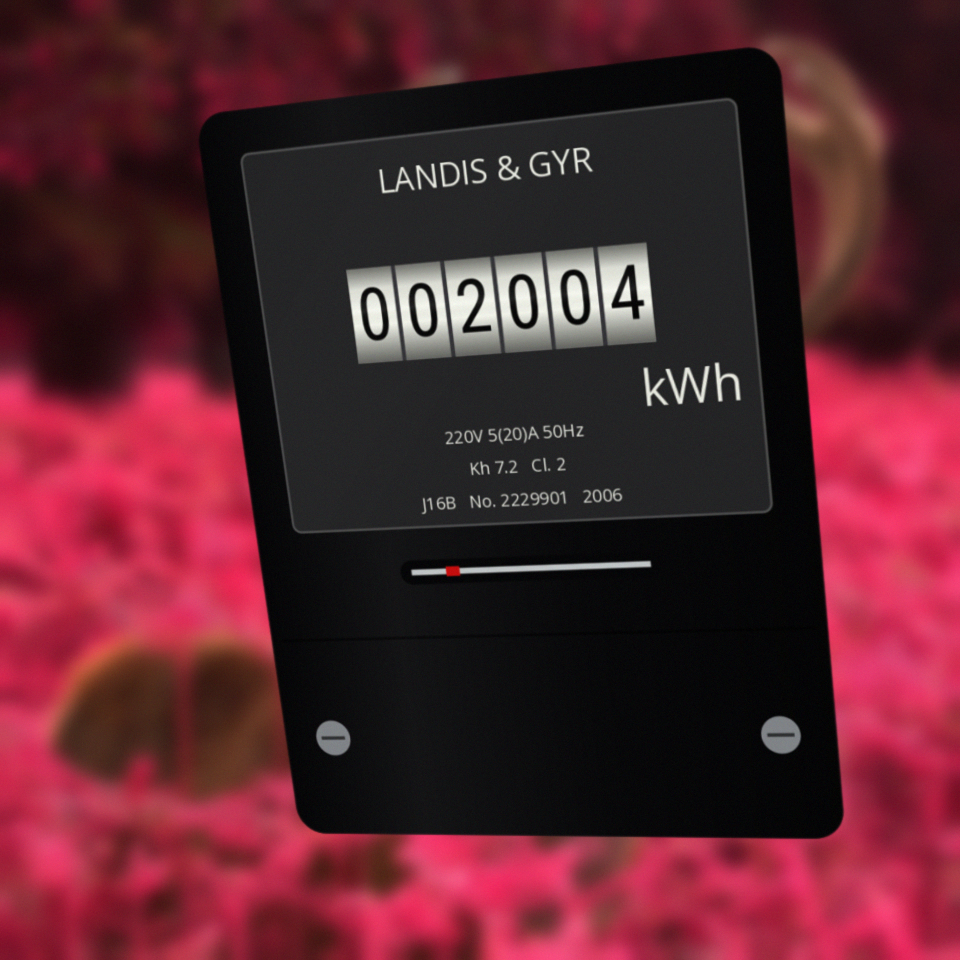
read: 2004 kWh
